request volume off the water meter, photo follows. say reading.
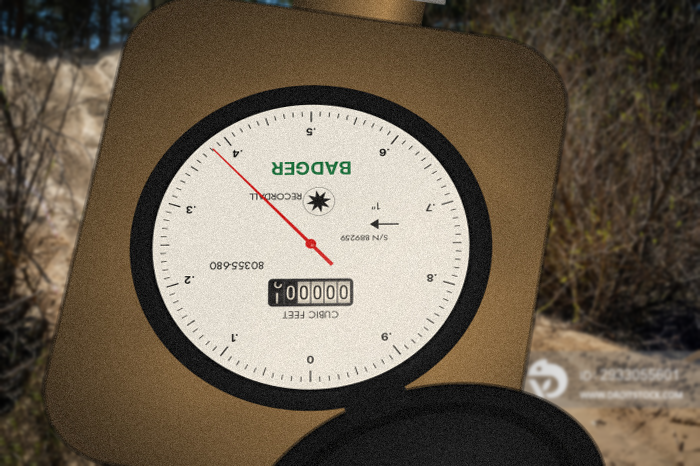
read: 1.38 ft³
